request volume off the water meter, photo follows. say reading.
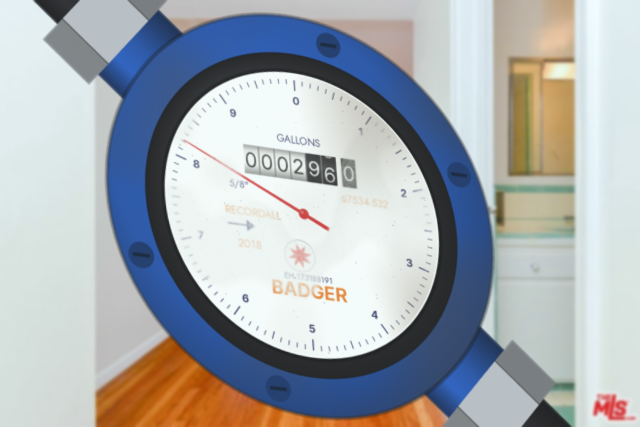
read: 2958.2 gal
